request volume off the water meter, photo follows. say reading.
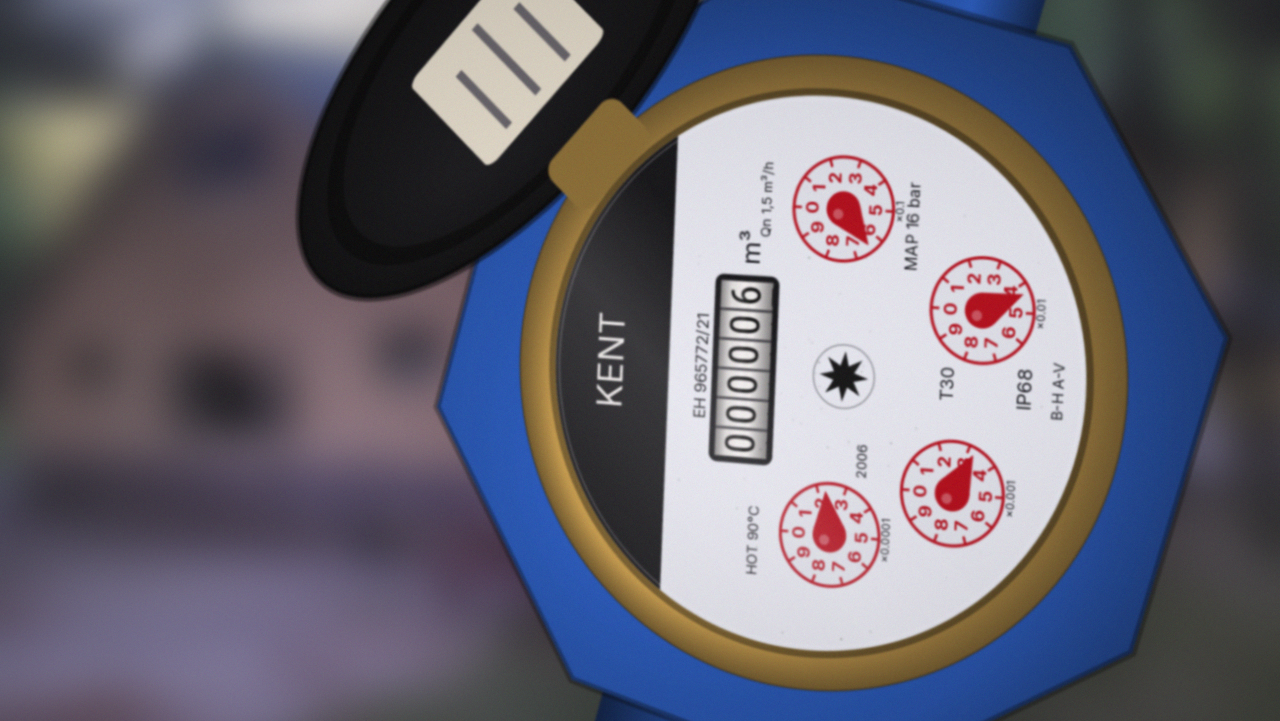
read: 6.6432 m³
